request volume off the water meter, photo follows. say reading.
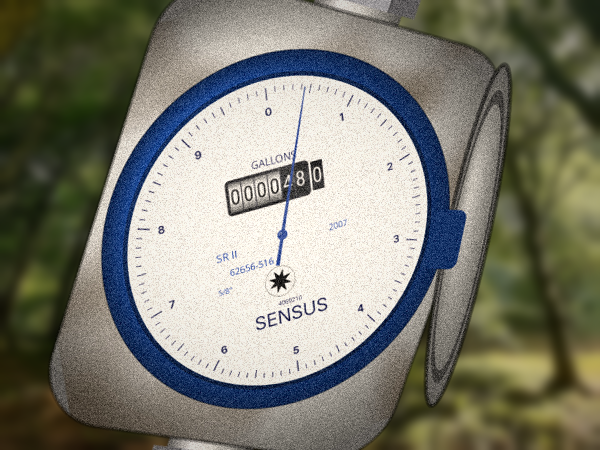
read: 480.4 gal
